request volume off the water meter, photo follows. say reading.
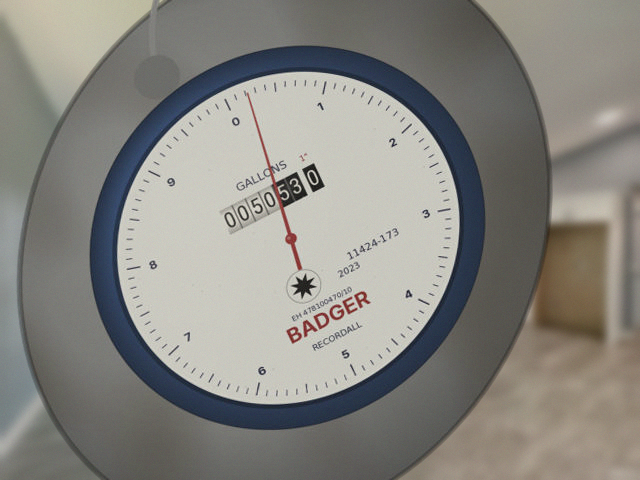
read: 50530.2 gal
